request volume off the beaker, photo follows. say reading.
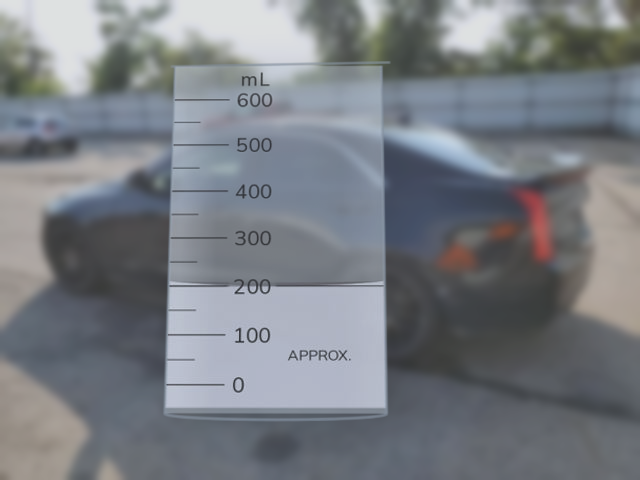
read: 200 mL
